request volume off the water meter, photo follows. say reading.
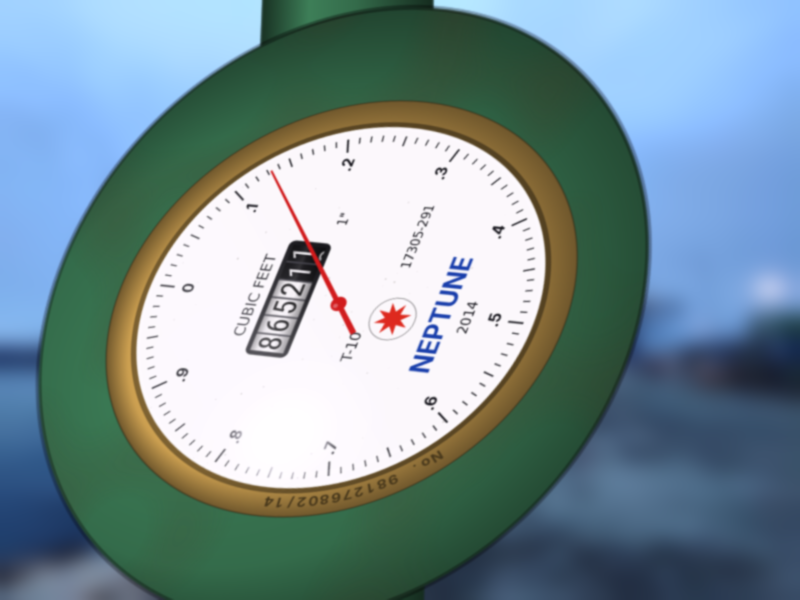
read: 865211.13 ft³
